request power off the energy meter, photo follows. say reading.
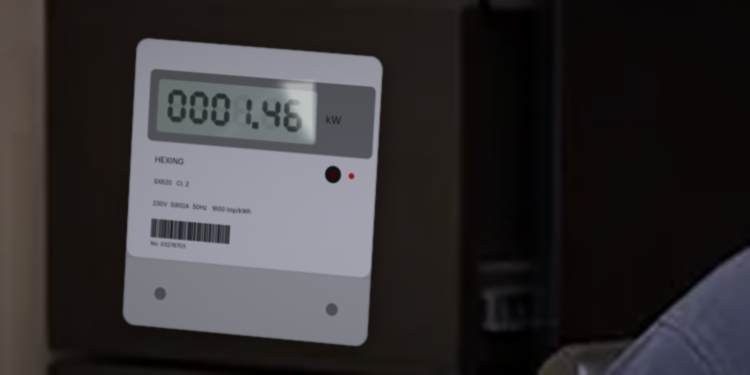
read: 1.46 kW
